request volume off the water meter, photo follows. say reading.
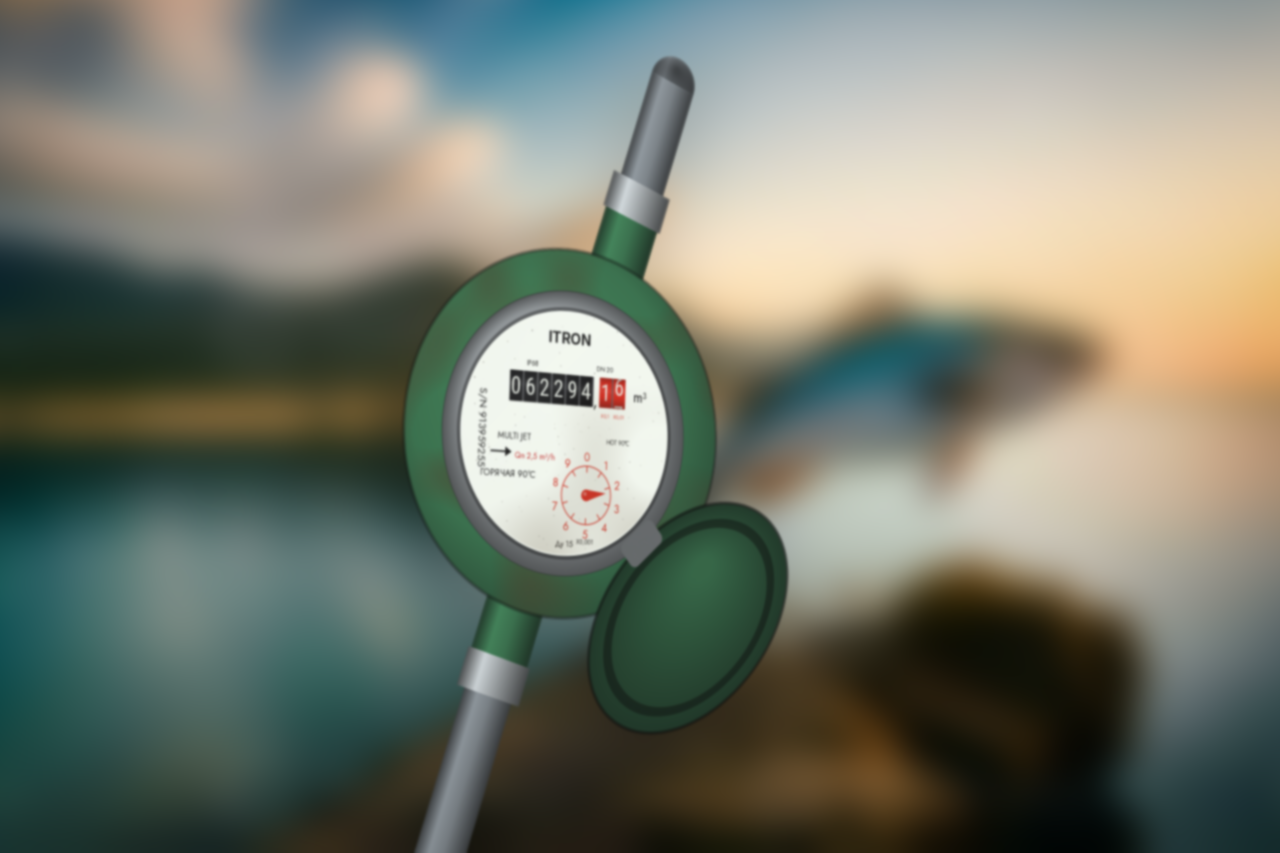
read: 62294.162 m³
